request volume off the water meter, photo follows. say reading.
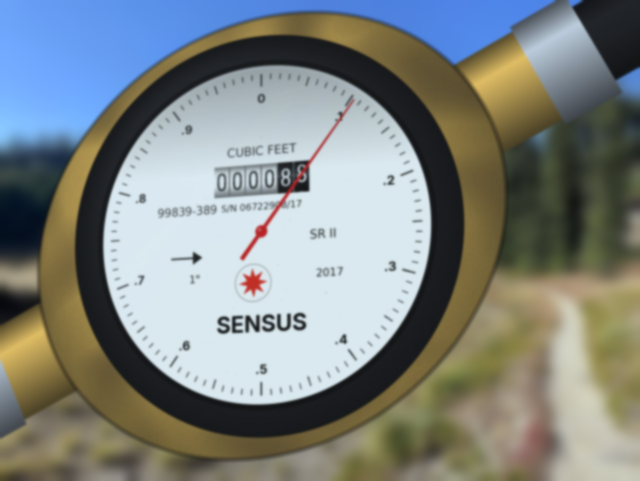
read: 88.10 ft³
